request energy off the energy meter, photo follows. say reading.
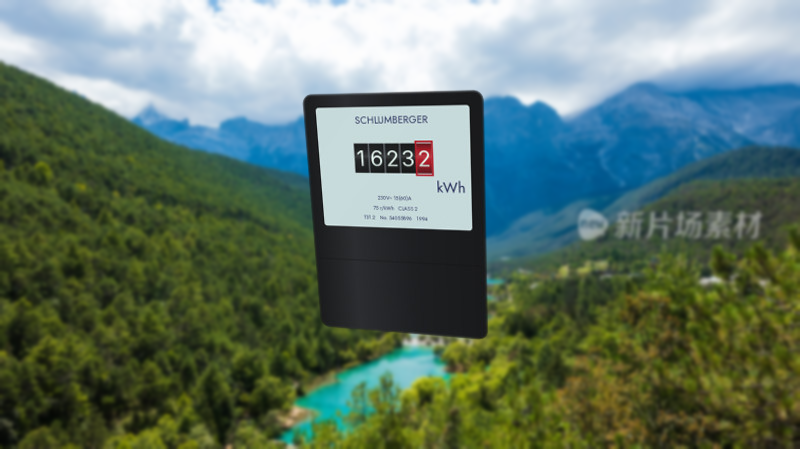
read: 1623.2 kWh
